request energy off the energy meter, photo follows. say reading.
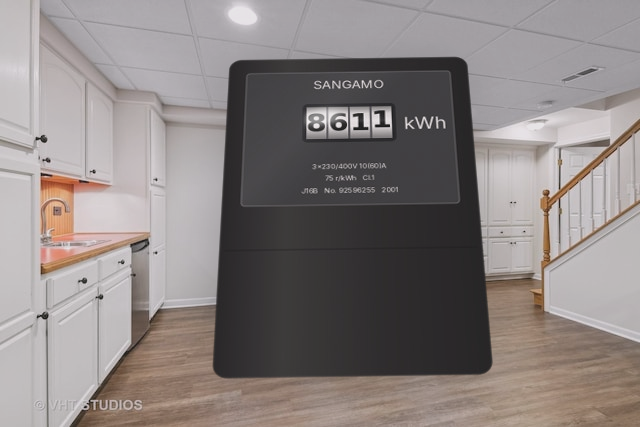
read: 8611 kWh
